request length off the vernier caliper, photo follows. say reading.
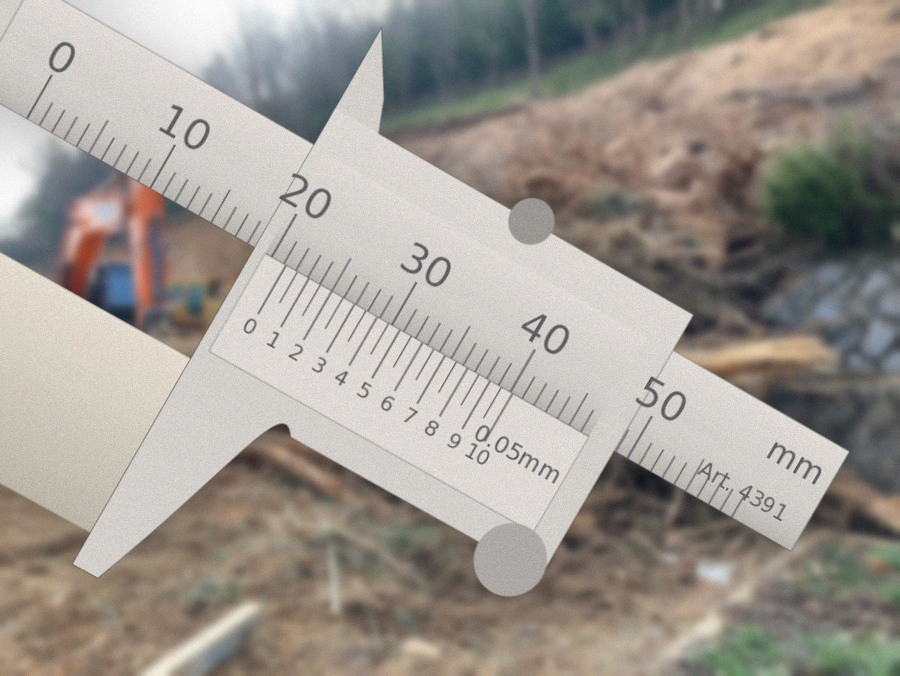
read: 21.2 mm
